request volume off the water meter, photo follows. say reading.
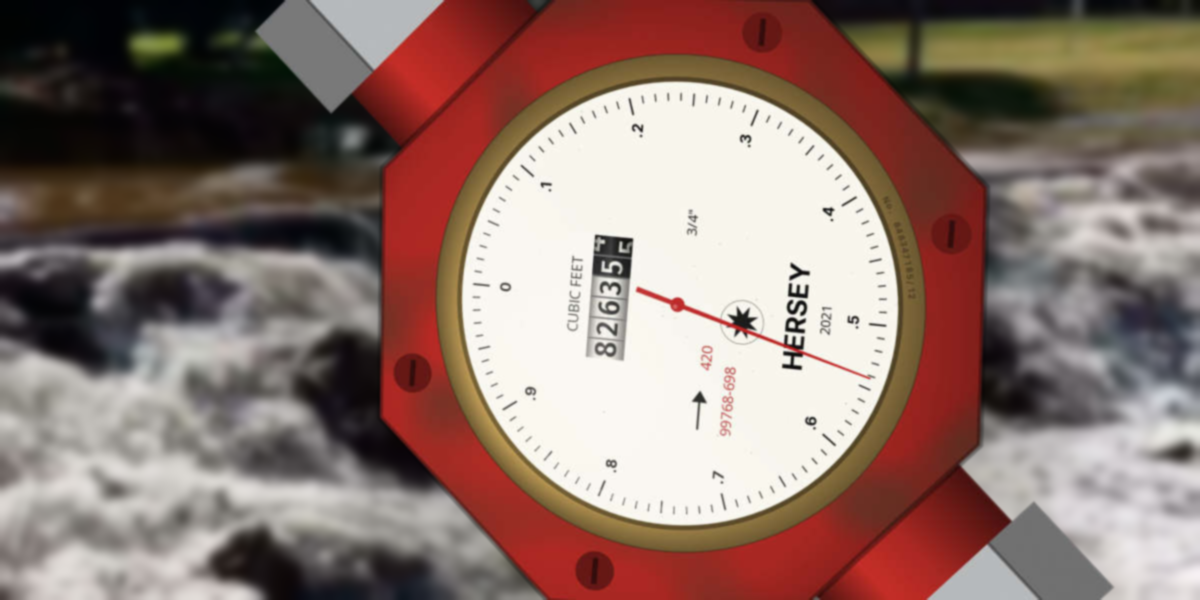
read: 826354.54 ft³
